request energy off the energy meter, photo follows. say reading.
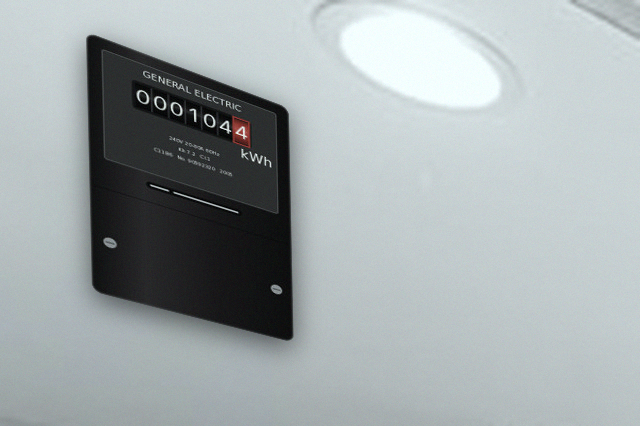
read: 104.4 kWh
